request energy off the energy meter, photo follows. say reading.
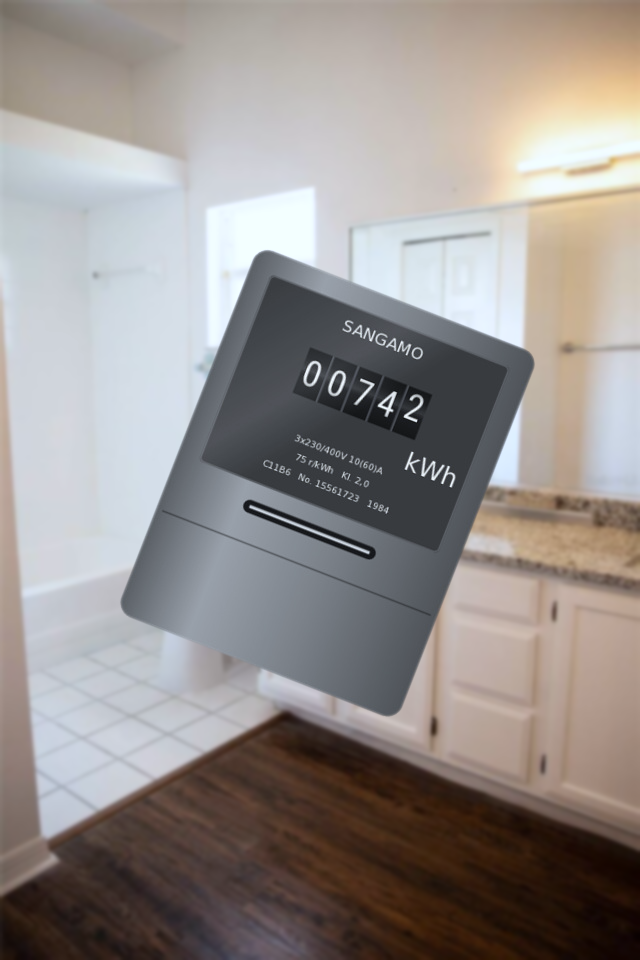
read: 742 kWh
